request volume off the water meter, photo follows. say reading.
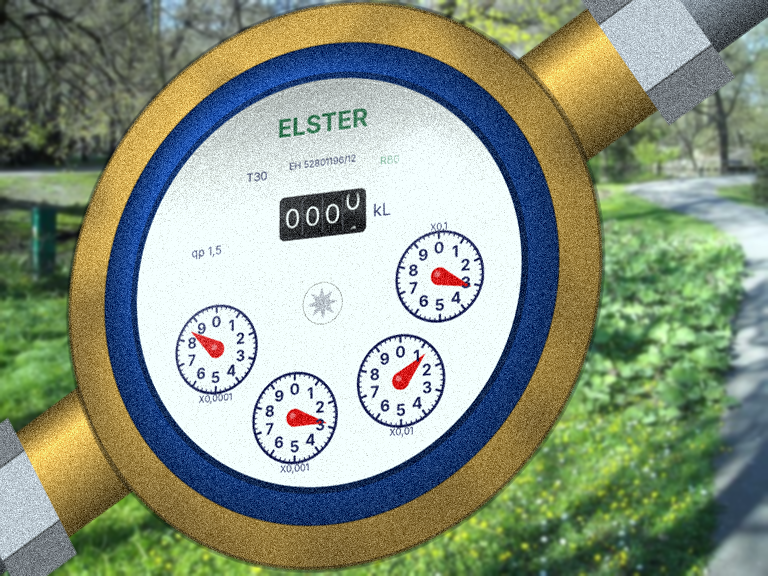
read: 0.3128 kL
